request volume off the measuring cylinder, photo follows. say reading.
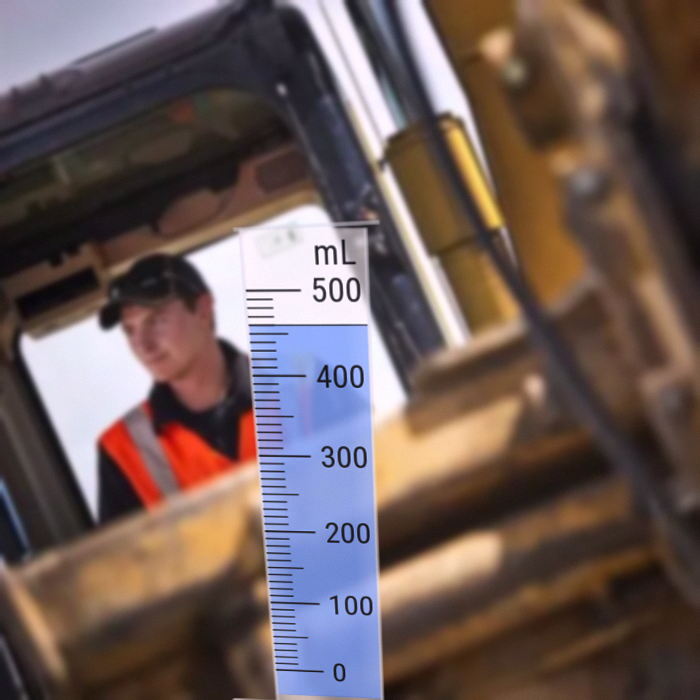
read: 460 mL
